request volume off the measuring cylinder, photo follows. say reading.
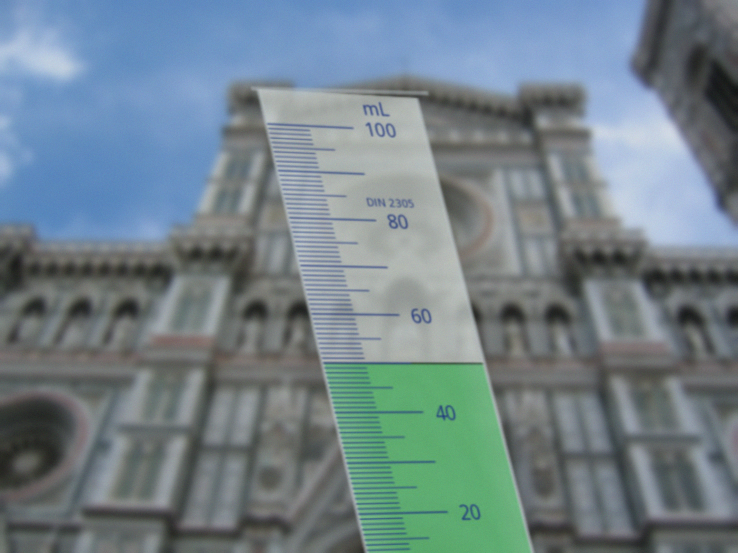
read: 50 mL
